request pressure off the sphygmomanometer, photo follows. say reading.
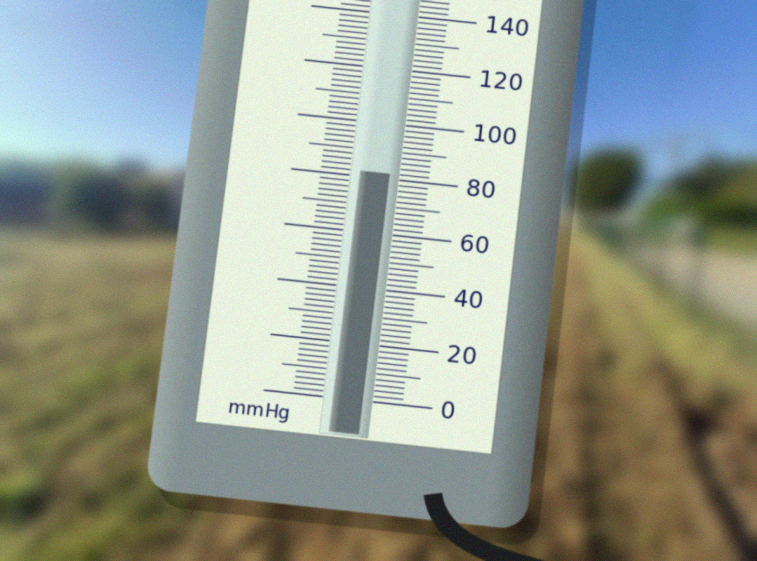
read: 82 mmHg
